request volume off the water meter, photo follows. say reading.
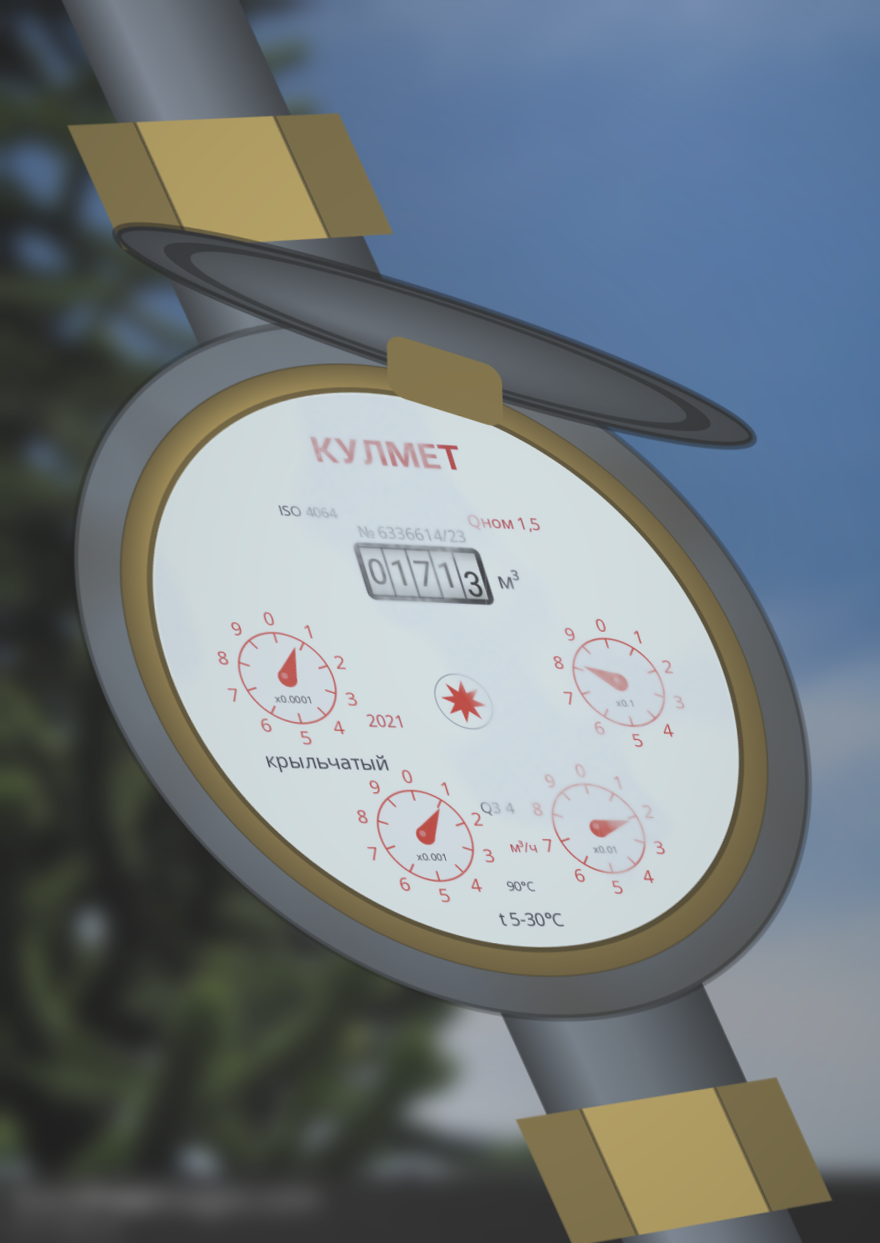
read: 1712.8210 m³
